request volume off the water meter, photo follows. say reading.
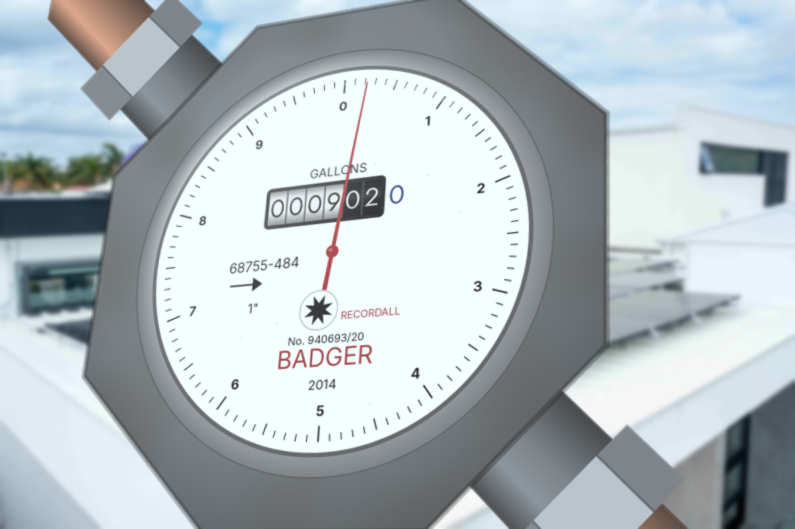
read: 9020.2 gal
